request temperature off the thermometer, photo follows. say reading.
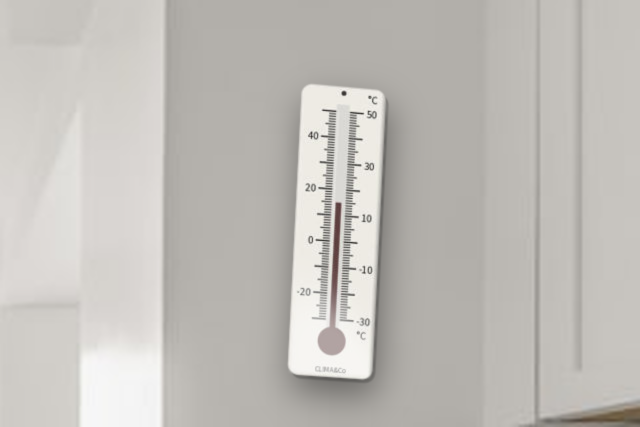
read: 15 °C
